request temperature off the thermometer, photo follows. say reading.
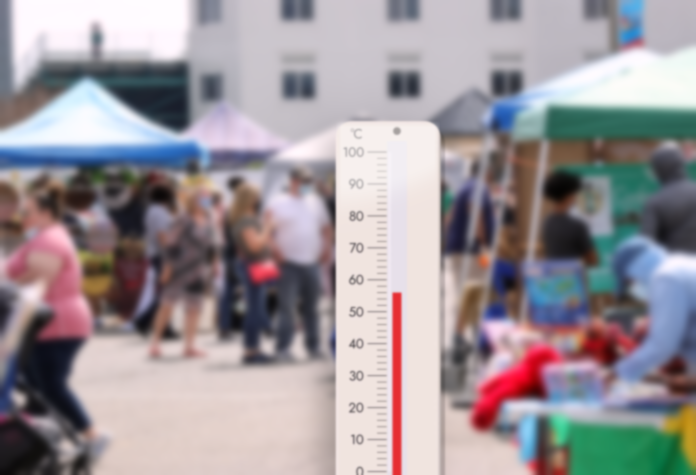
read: 56 °C
